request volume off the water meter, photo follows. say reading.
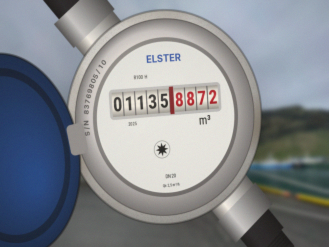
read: 1135.8872 m³
